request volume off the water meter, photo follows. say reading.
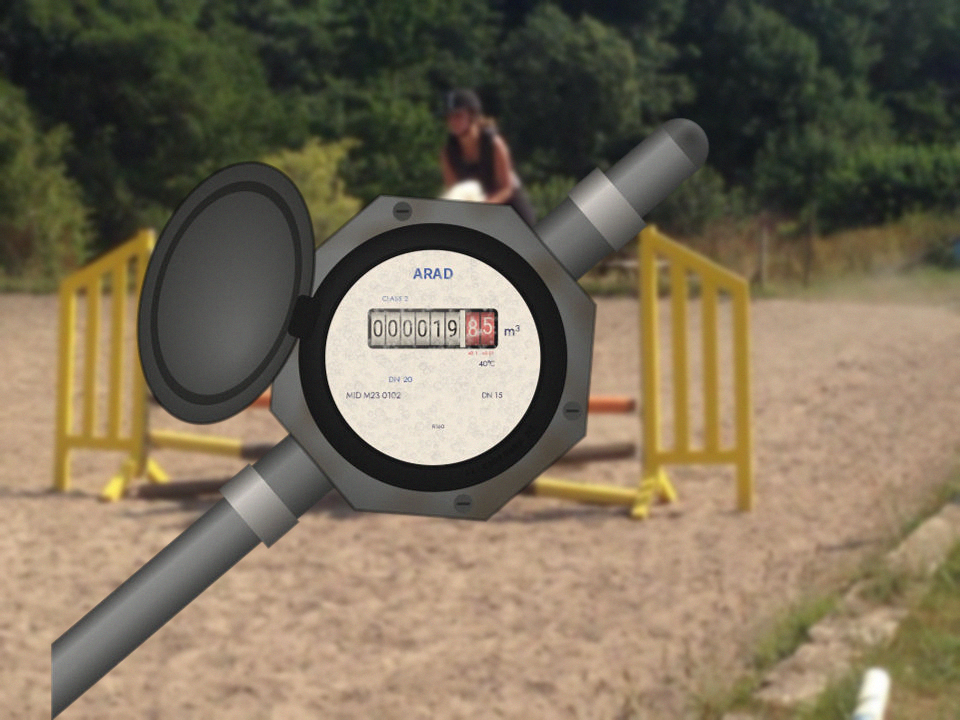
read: 19.85 m³
